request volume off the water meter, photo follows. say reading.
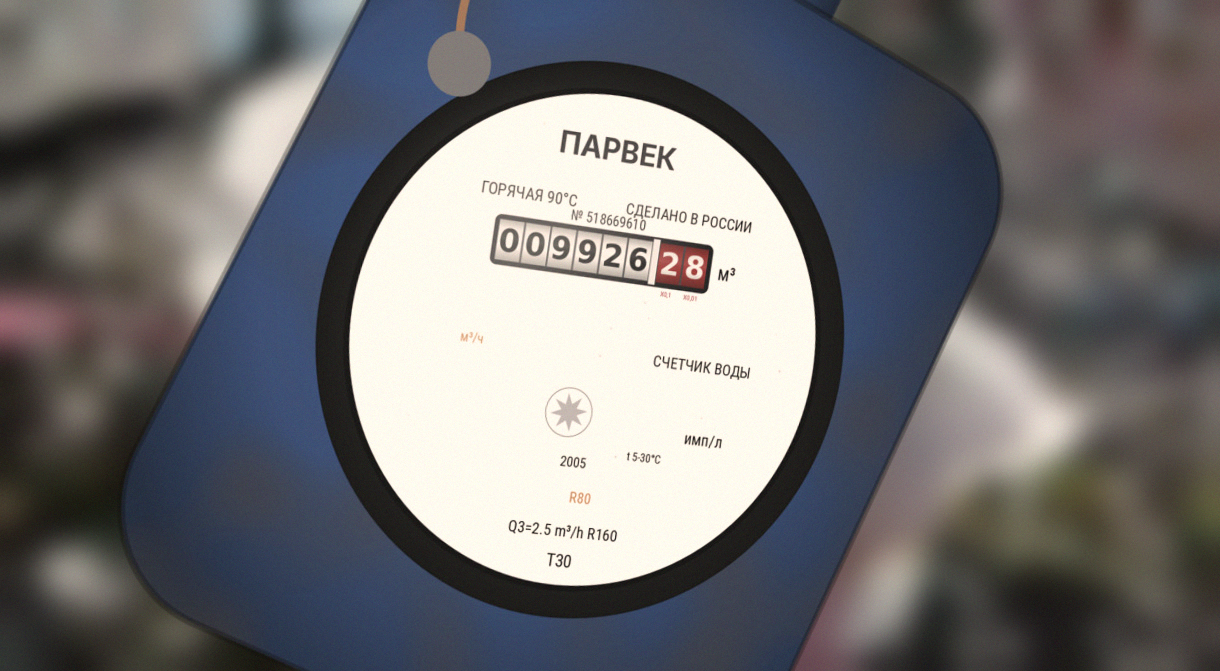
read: 9926.28 m³
